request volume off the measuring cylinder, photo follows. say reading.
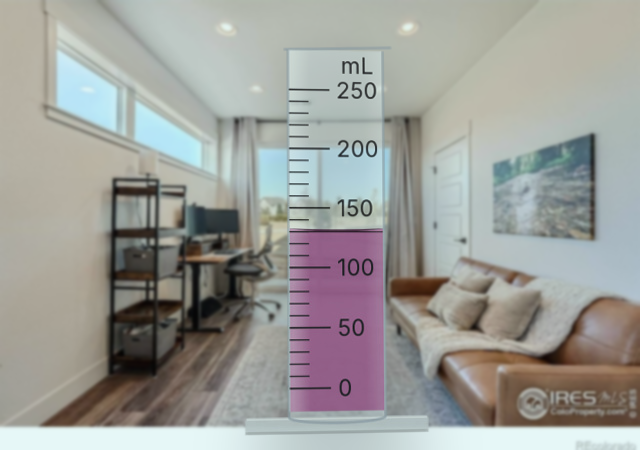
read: 130 mL
